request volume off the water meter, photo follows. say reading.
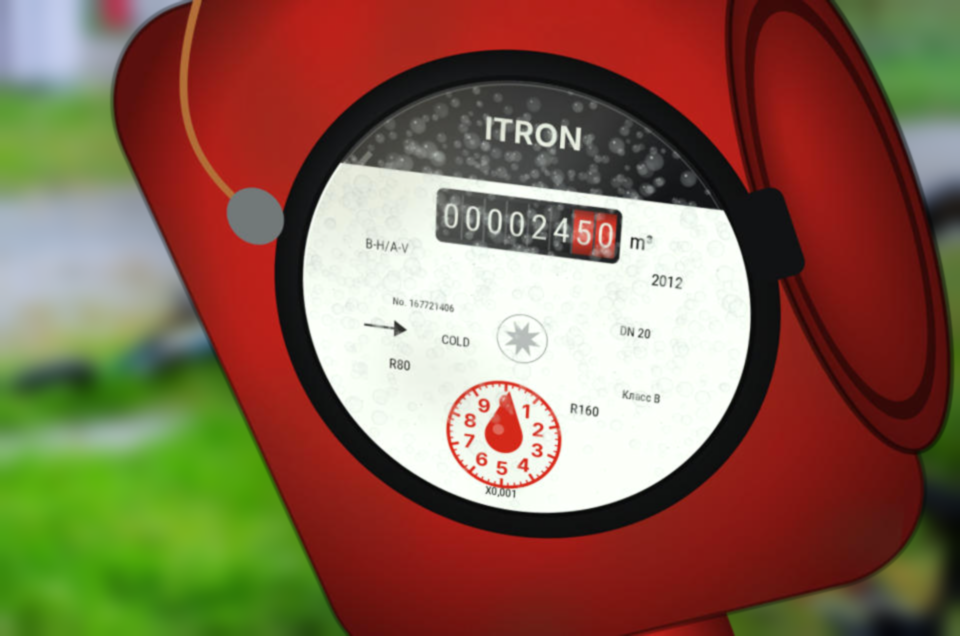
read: 24.500 m³
